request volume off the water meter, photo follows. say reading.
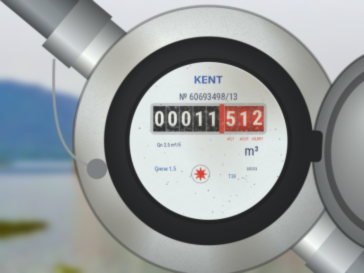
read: 11.512 m³
